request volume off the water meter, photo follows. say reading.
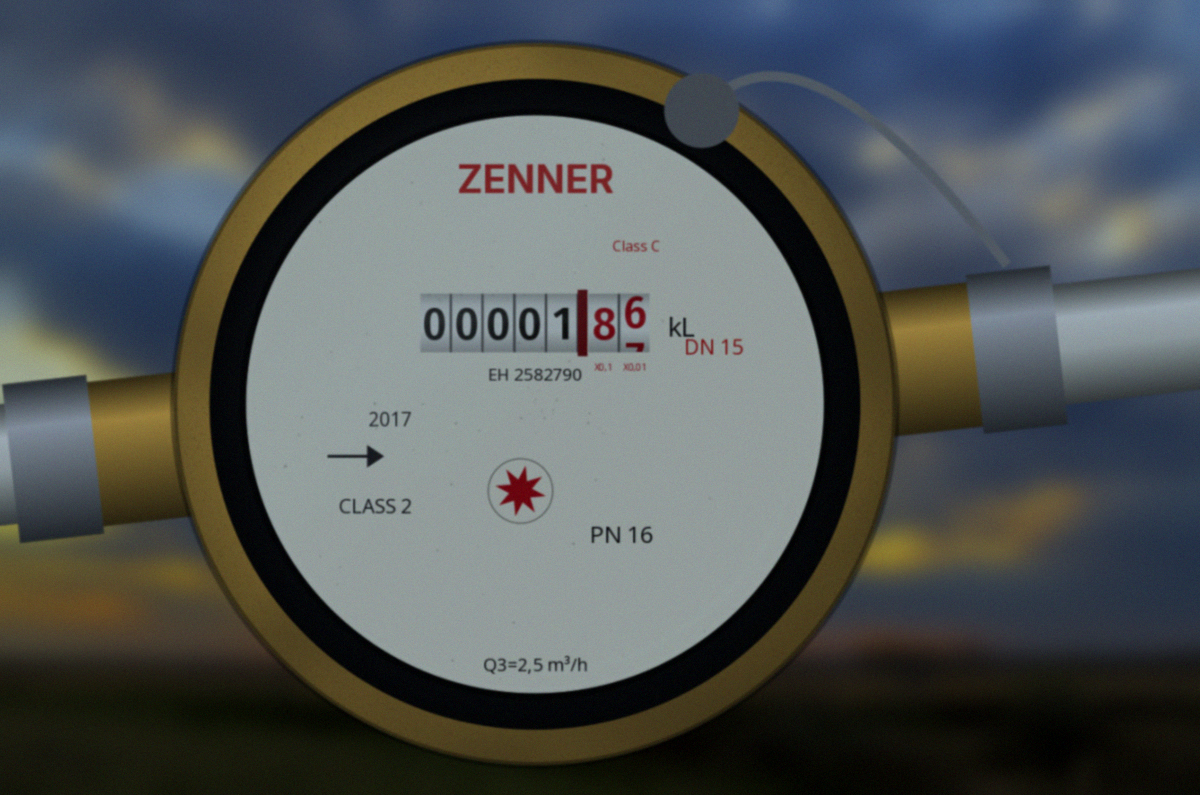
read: 1.86 kL
